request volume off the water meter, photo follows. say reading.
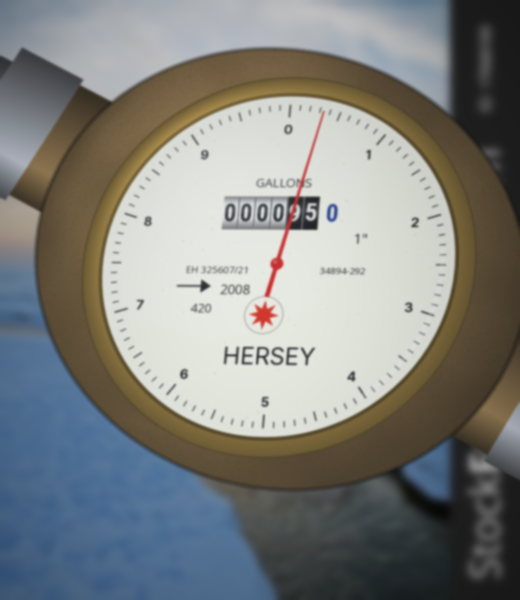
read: 950.3 gal
